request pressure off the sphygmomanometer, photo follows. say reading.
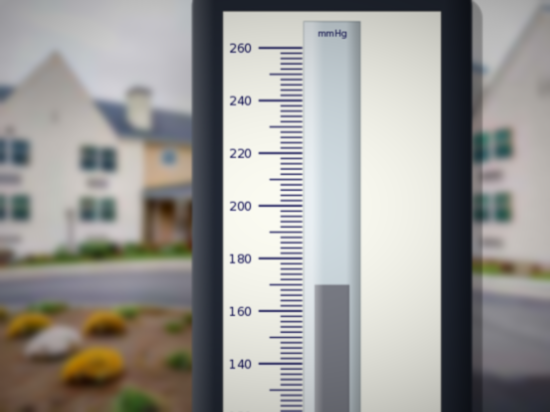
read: 170 mmHg
